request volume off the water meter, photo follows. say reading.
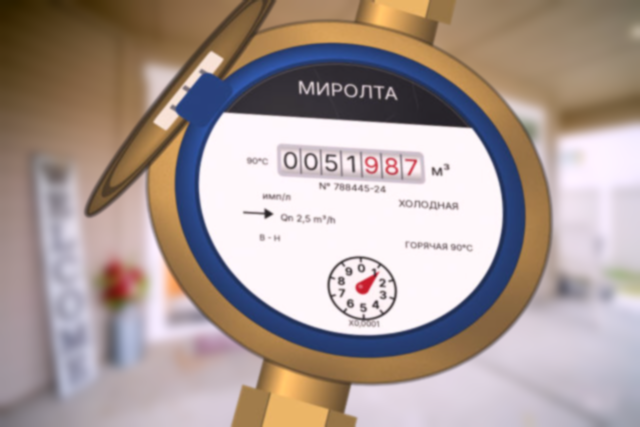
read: 51.9871 m³
